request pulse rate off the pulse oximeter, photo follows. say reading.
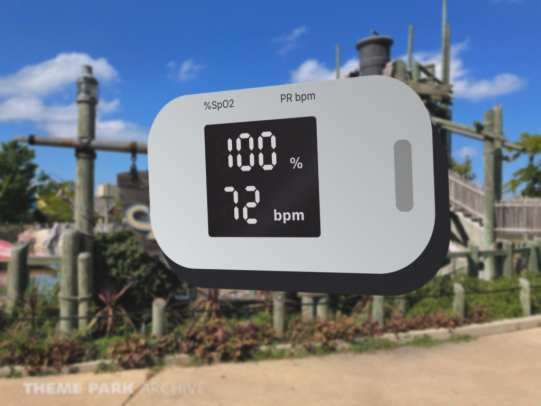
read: 72 bpm
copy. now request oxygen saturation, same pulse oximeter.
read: 100 %
